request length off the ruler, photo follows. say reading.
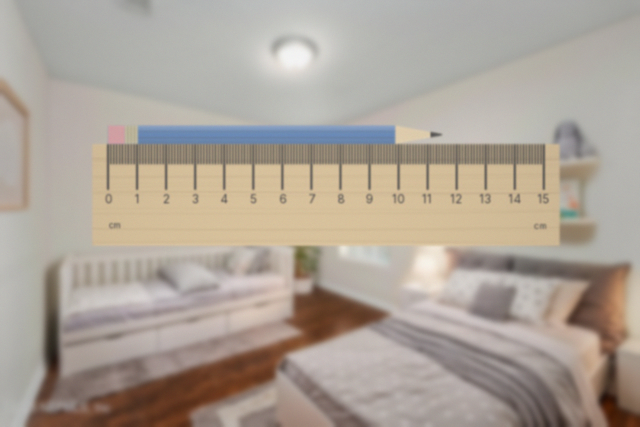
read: 11.5 cm
